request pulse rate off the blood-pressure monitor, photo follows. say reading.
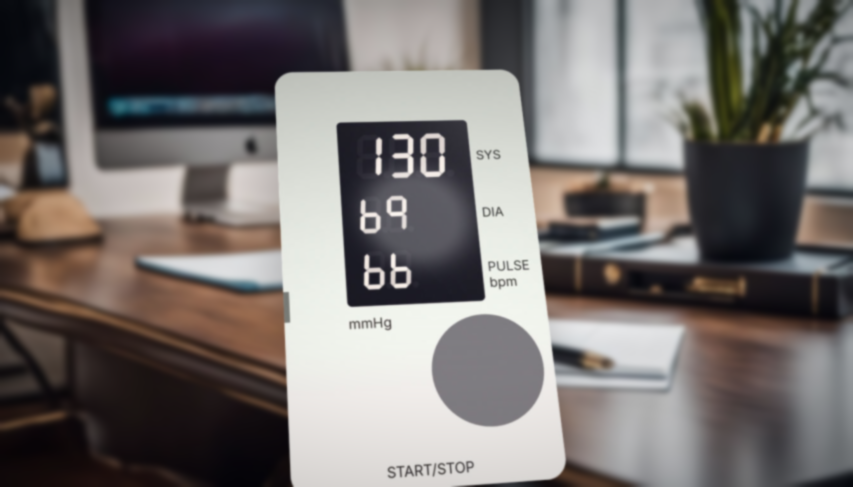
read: 66 bpm
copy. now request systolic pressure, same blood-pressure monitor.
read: 130 mmHg
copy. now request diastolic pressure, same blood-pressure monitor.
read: 69 mmHg
